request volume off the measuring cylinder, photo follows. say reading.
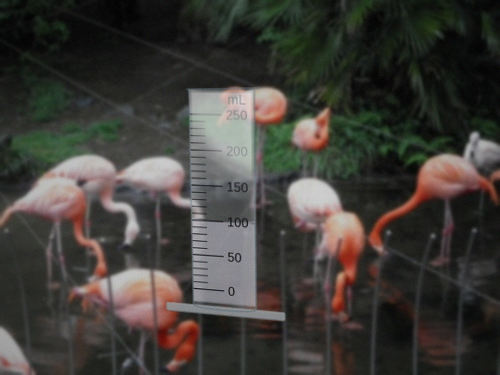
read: 100 mL
